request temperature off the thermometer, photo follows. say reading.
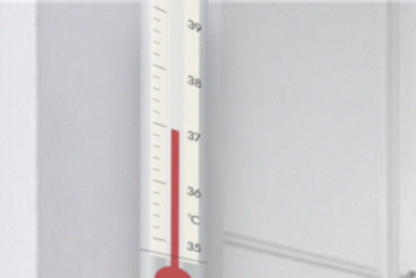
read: 37 °C
